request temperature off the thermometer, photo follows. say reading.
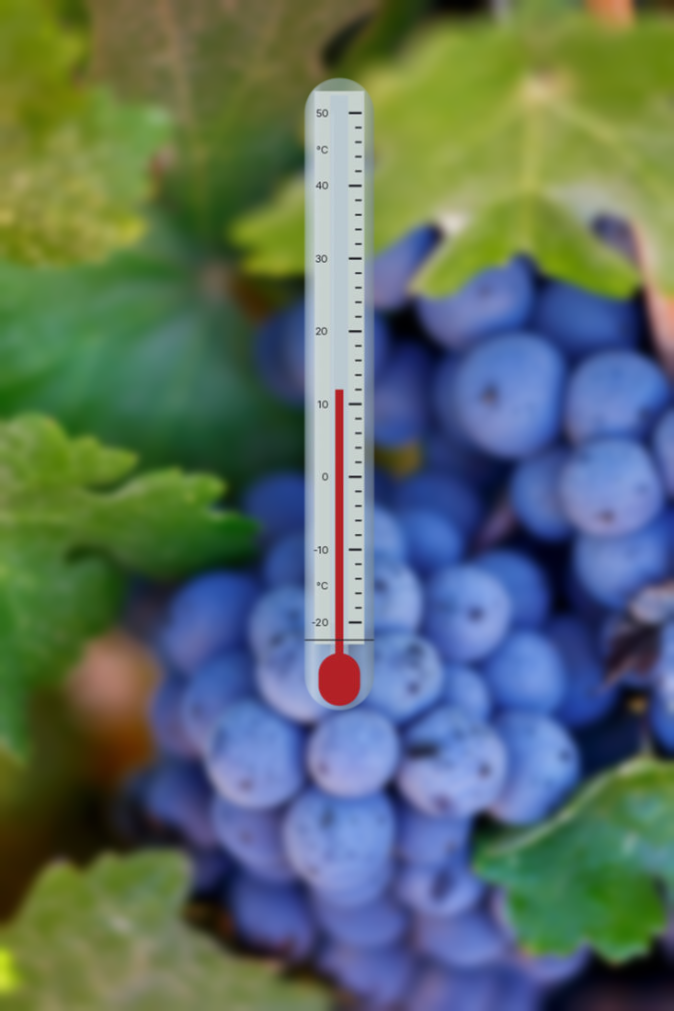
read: 12 °C
